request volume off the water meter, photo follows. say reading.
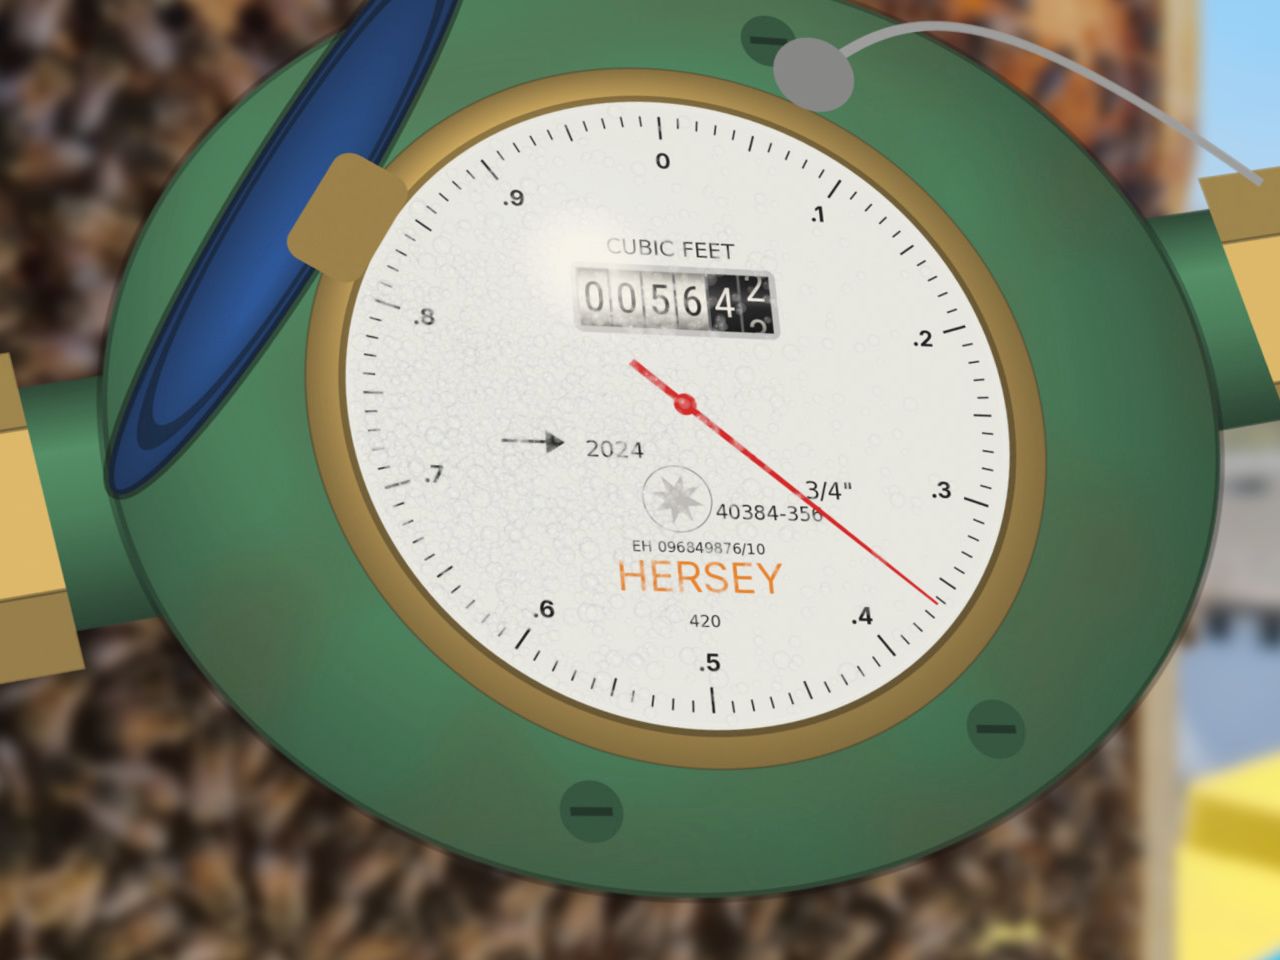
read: 5642.36 ft³
